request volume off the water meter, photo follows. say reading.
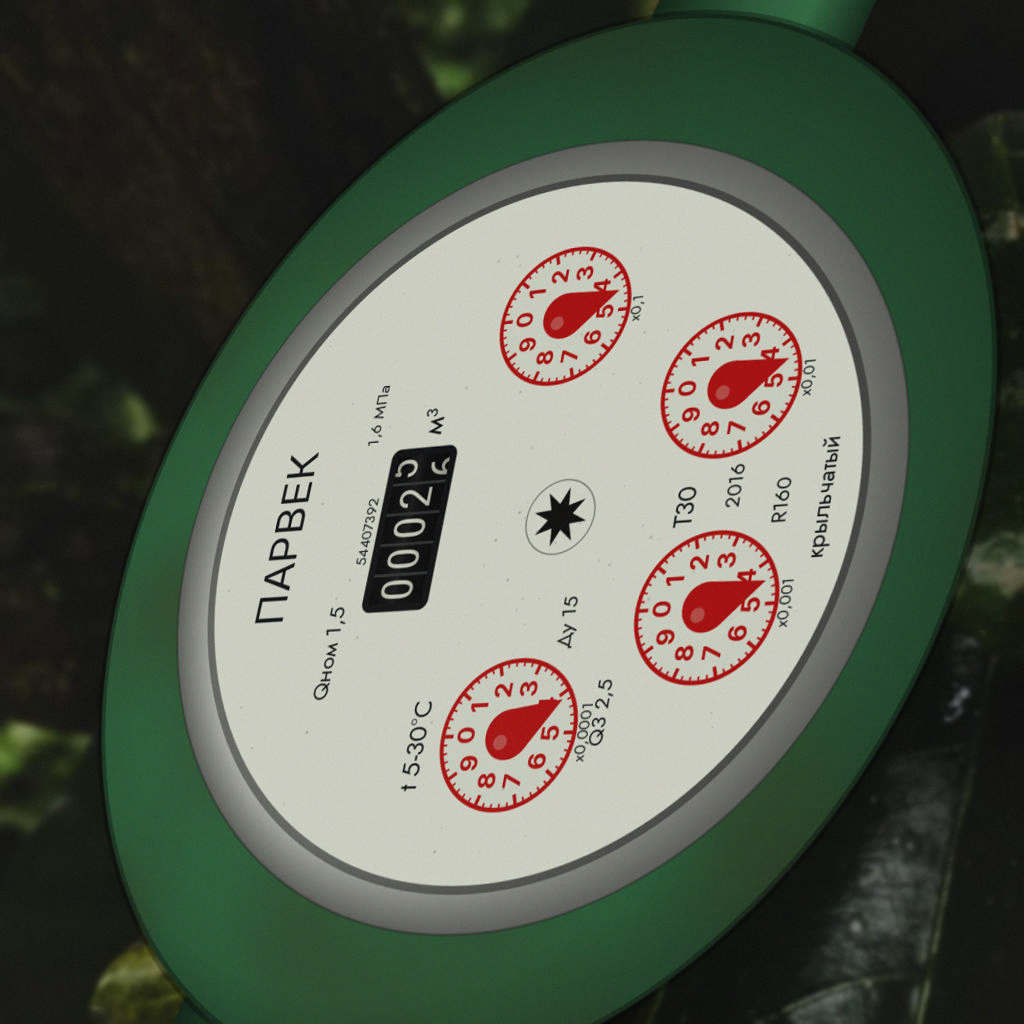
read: 25.4444 m³
